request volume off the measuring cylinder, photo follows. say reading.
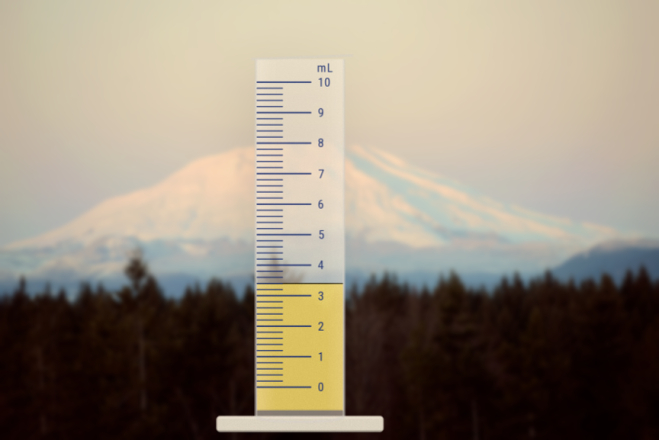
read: 3.4 mL
